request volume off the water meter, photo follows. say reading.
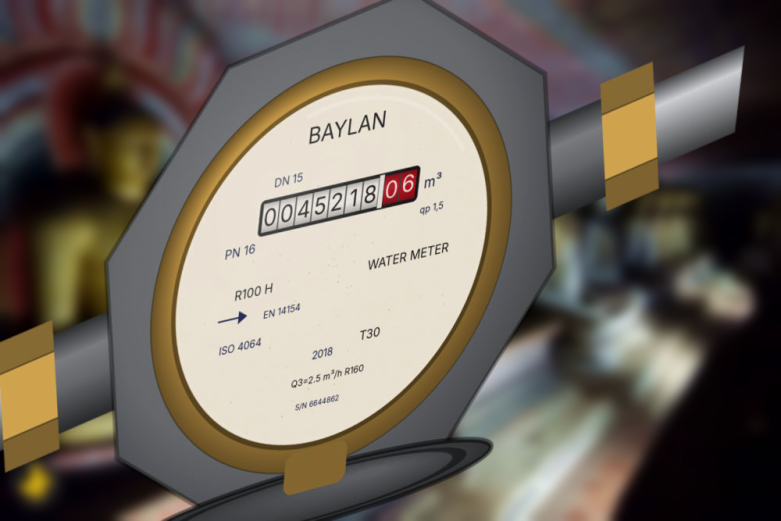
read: 45218.06 m³
